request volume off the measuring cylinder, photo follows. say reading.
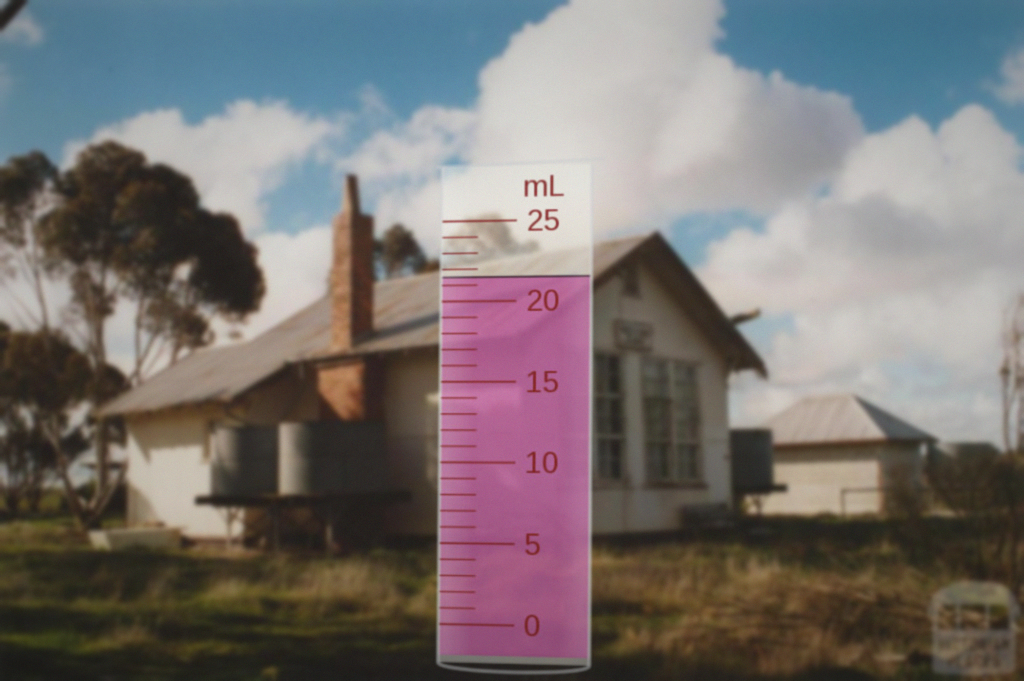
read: 21.5 mL
